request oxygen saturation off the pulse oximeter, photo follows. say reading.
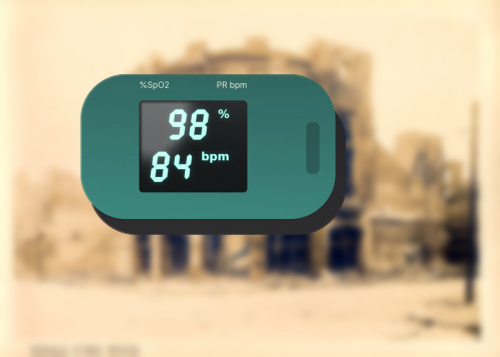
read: 98 %
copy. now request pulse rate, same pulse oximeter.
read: 84 bpm
